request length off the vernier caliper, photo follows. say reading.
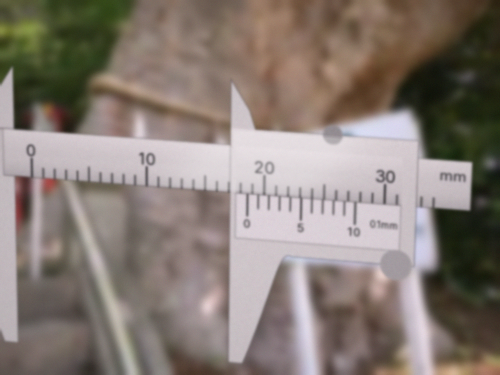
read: 18.6 mm
